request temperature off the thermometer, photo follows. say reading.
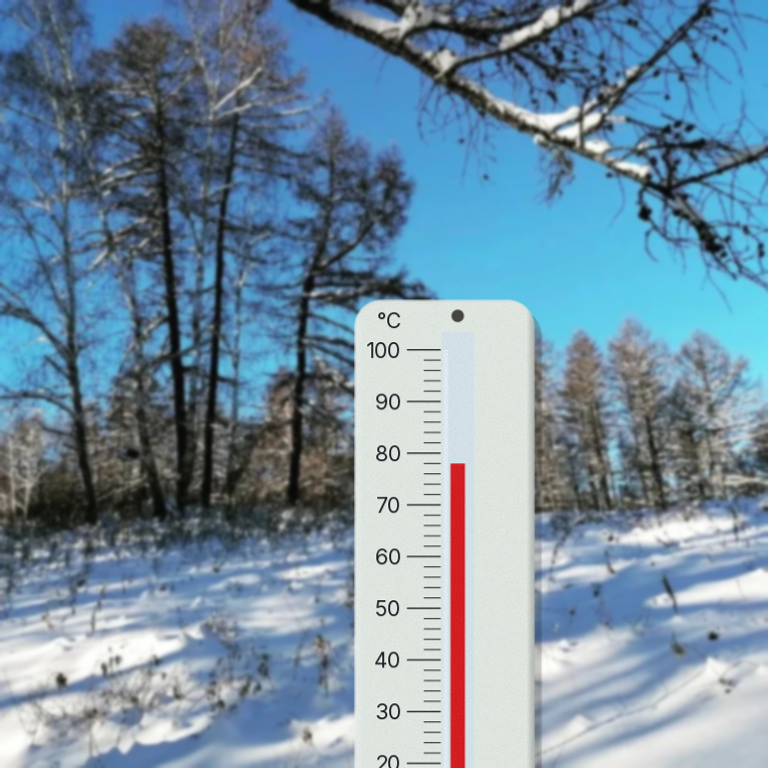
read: 78 °C
